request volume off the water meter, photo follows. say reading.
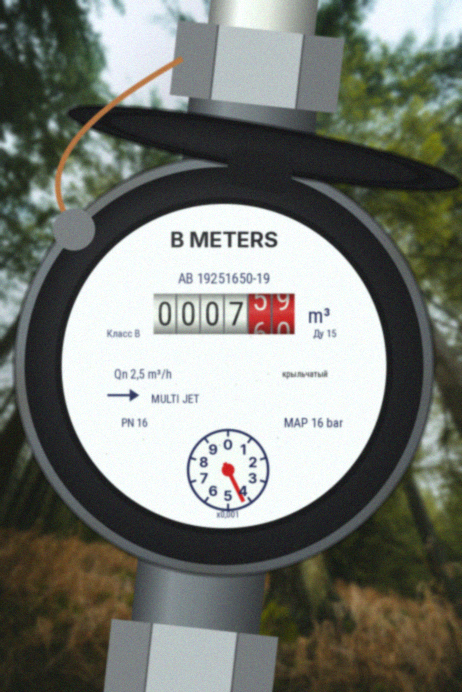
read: 7.594 m³
